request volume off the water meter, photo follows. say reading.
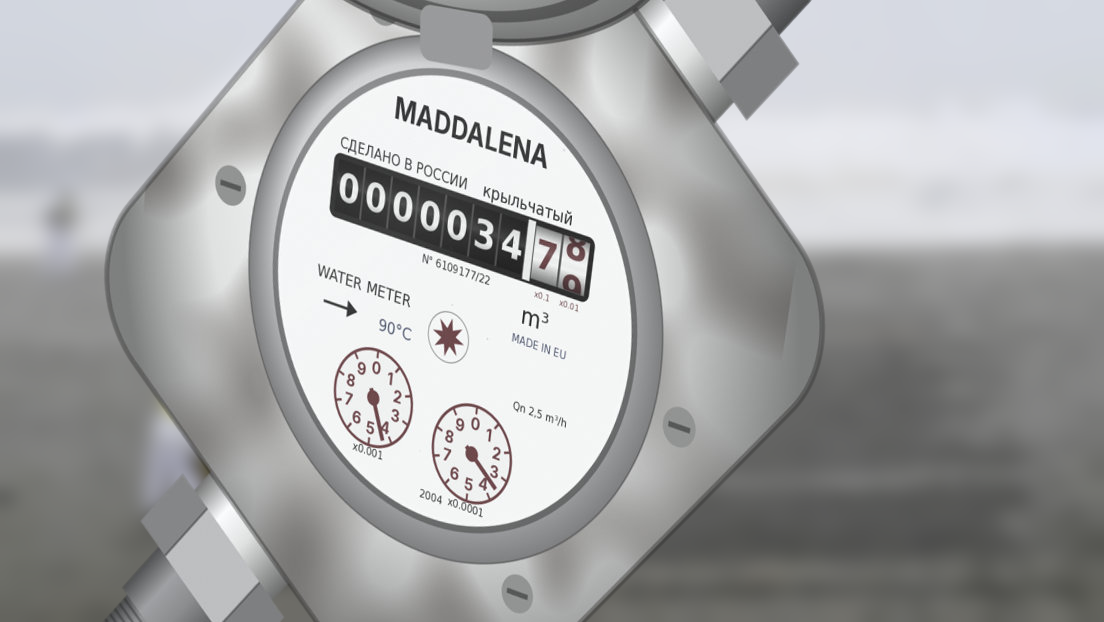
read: 34.7843 m³
